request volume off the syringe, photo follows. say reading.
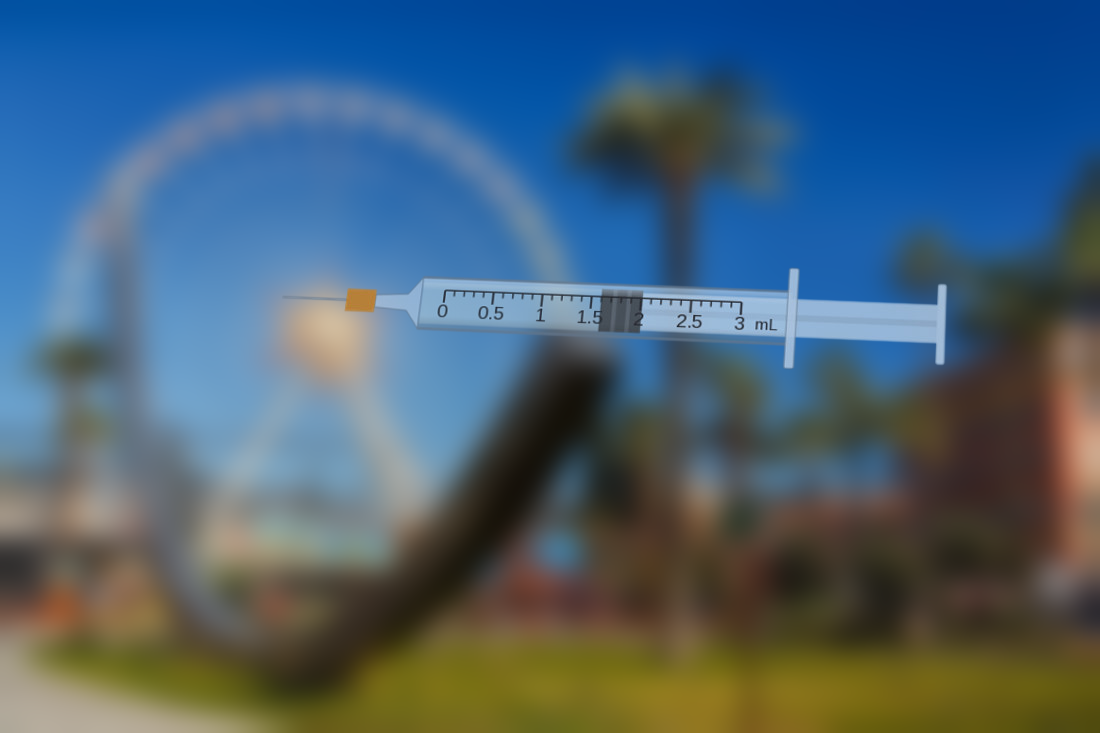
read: 1.6 mL
